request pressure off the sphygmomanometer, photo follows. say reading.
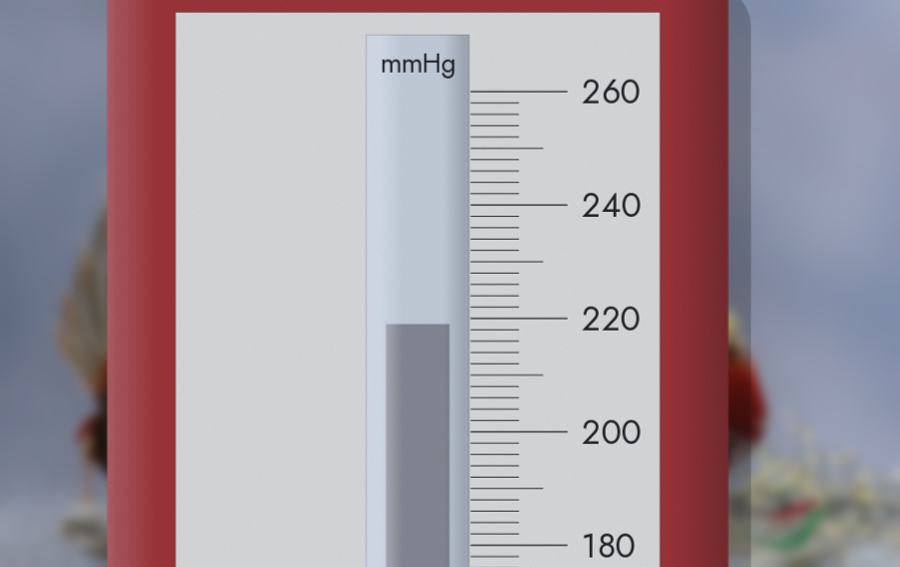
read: 219 mmHg
